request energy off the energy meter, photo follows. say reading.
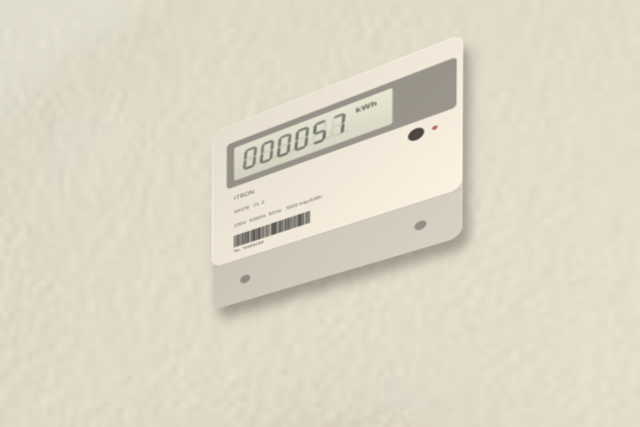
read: 57 kWh
